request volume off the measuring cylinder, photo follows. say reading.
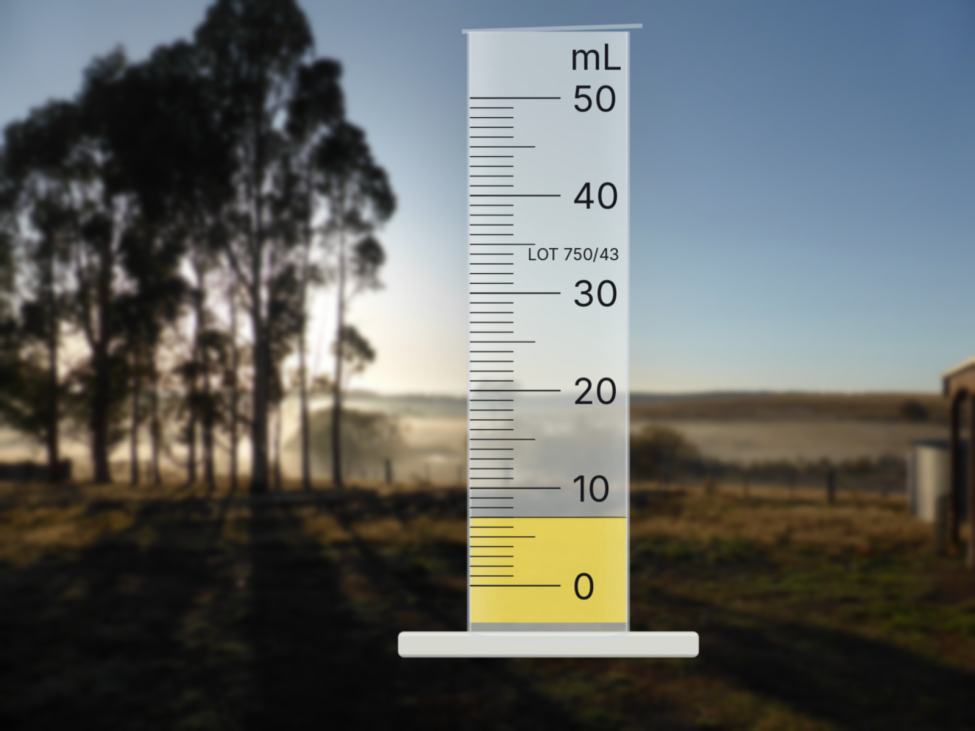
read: 7 mL
